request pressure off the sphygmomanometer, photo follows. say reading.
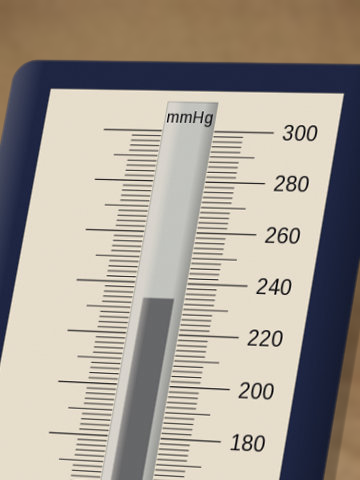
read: 234 mmHg
